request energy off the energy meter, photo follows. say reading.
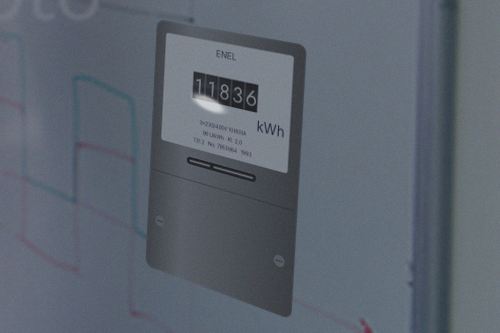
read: 11836 kWh
